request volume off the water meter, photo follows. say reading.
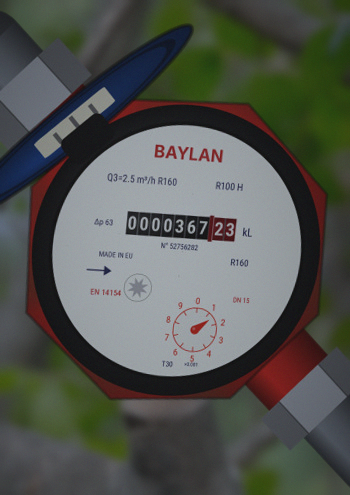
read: 367.231 kL
